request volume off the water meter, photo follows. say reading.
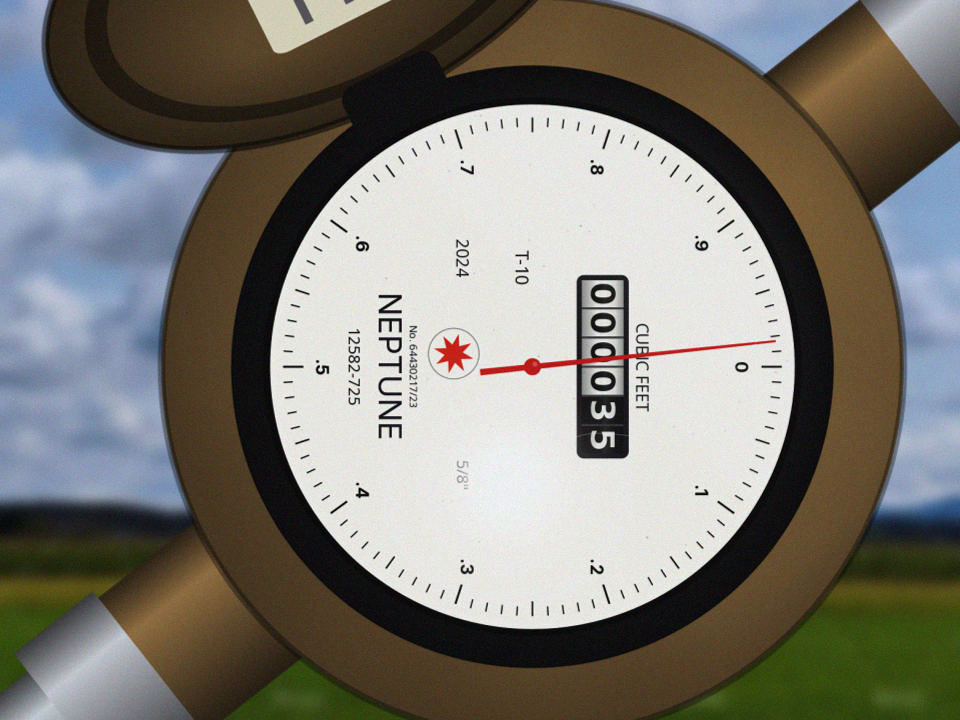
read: 34.98 ft³
